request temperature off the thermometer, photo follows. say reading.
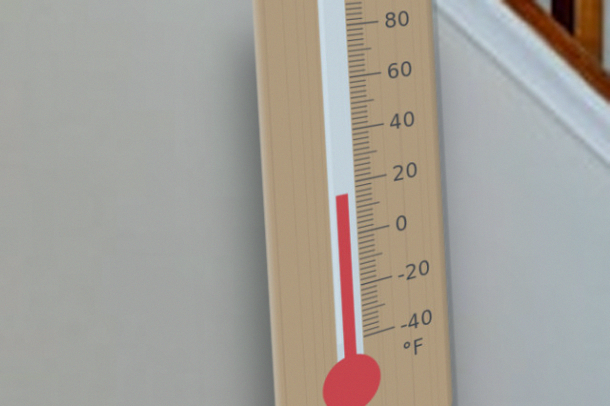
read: 16 °F
